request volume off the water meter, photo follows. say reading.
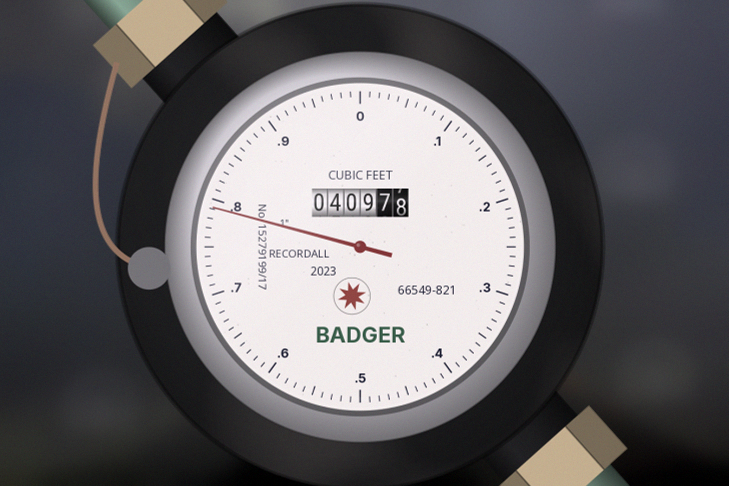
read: 40977.79 ft³
